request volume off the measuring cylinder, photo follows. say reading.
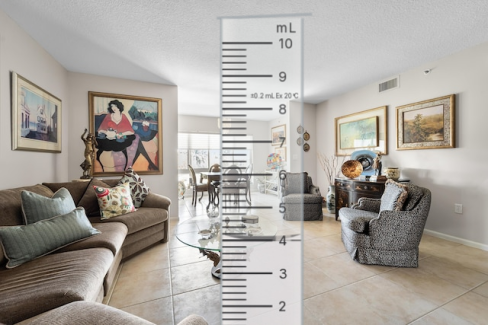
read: 4 mL
